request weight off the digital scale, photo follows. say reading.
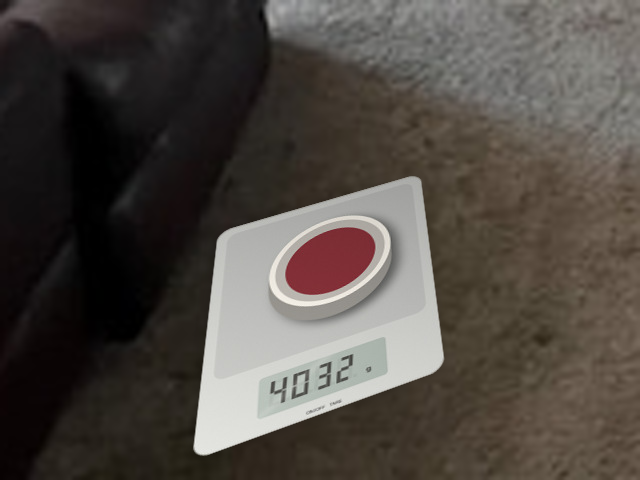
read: 4032 g
